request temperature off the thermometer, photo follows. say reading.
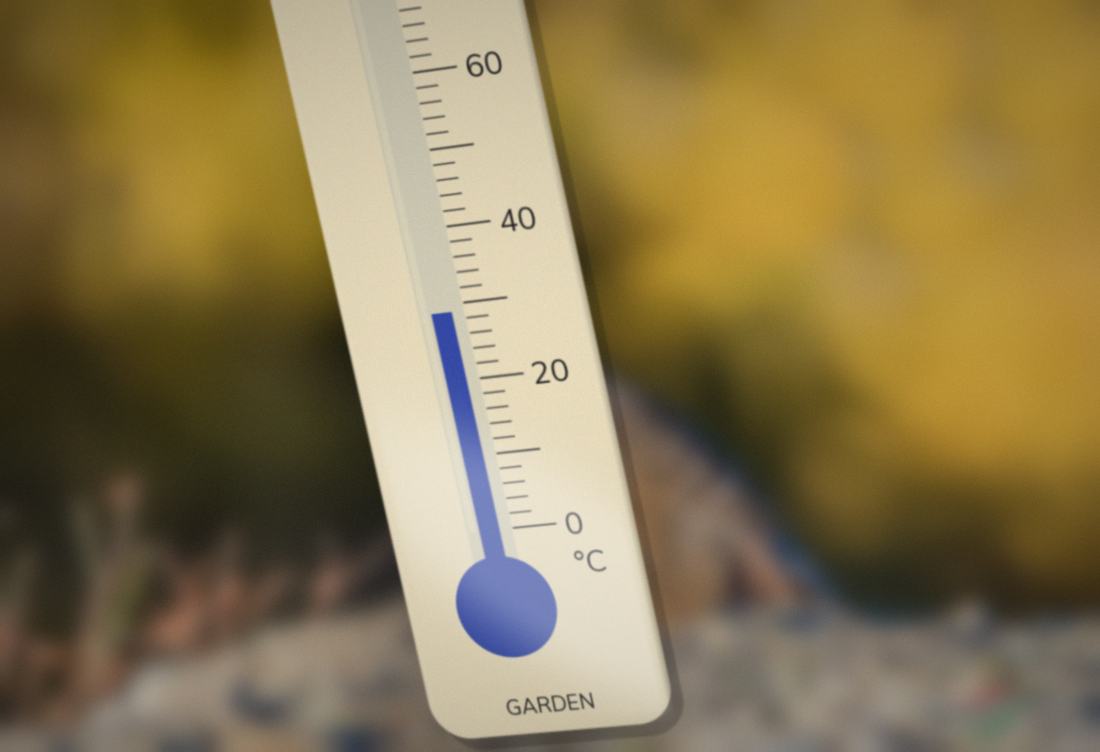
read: 29 °C
